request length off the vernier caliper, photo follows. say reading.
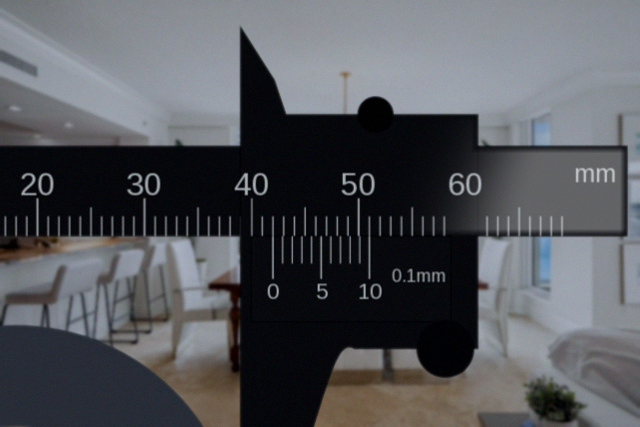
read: 42.0 mm
